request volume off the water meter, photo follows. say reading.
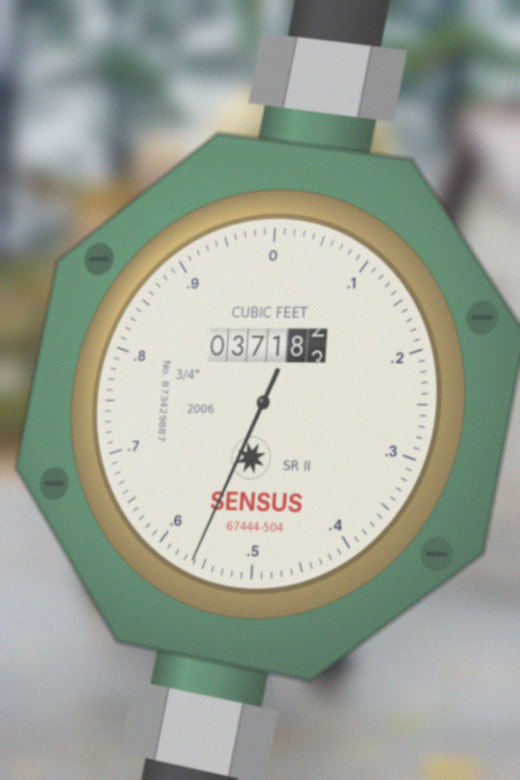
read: 37182.56 ft³
